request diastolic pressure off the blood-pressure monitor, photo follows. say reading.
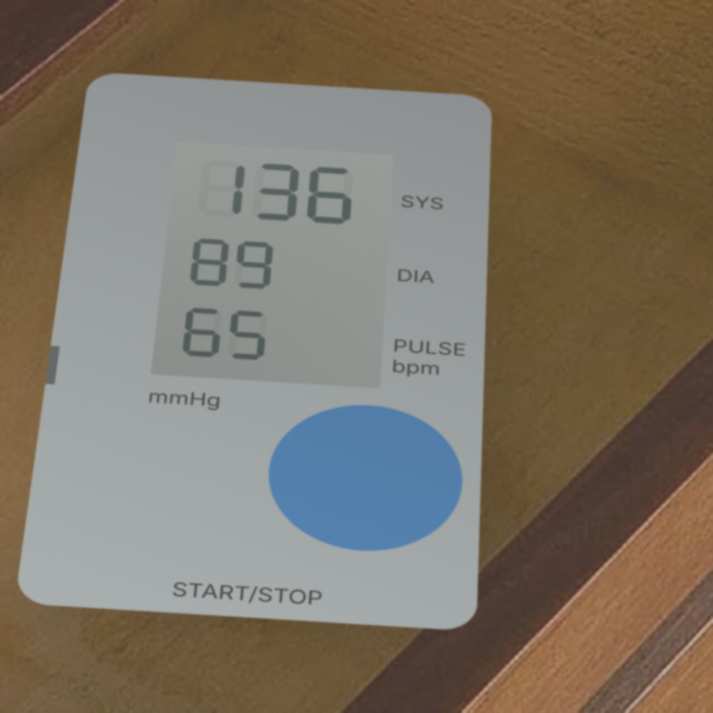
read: 89 mmHg
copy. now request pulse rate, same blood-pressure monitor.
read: 65 bpm
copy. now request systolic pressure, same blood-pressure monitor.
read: 136 mmHg
